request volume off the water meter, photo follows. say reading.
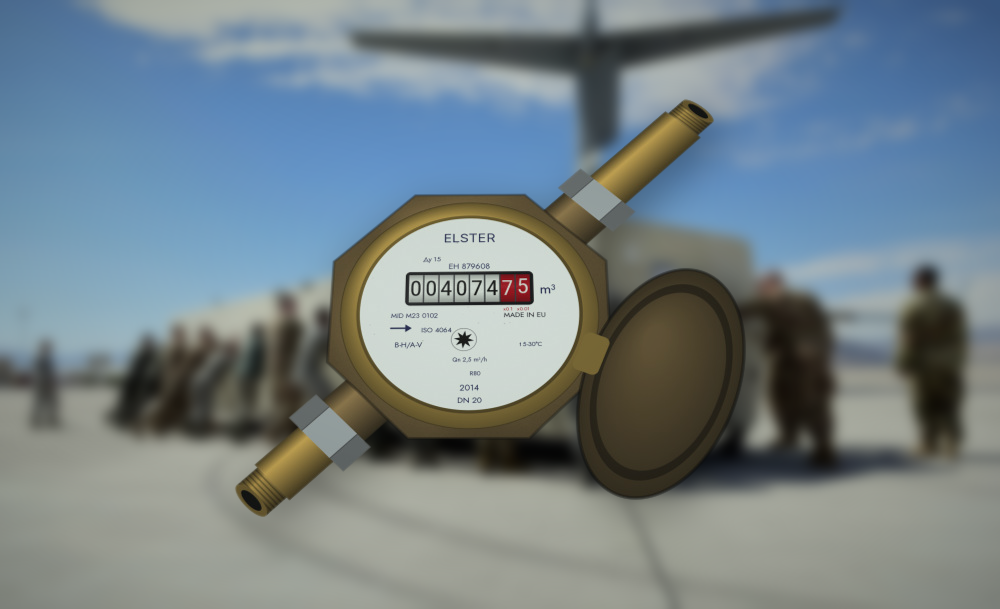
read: 4074.75 m³
